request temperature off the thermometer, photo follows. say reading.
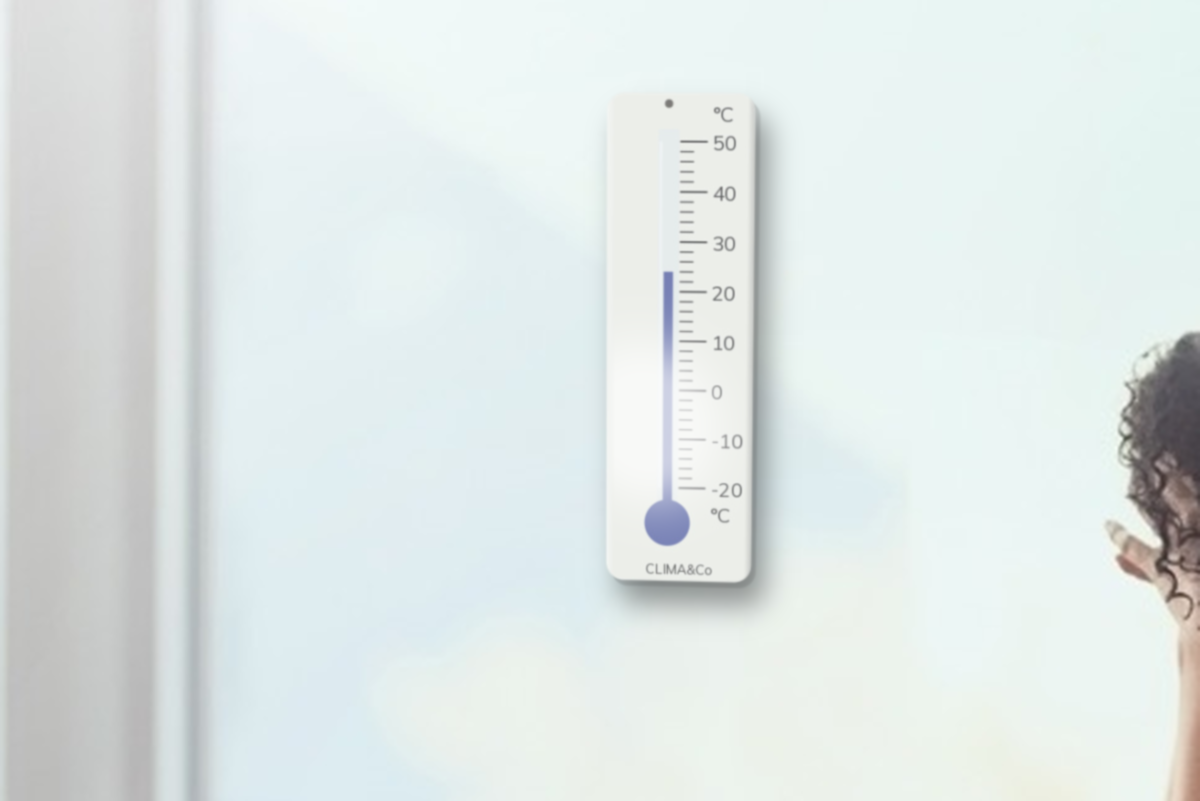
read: 24 °C
